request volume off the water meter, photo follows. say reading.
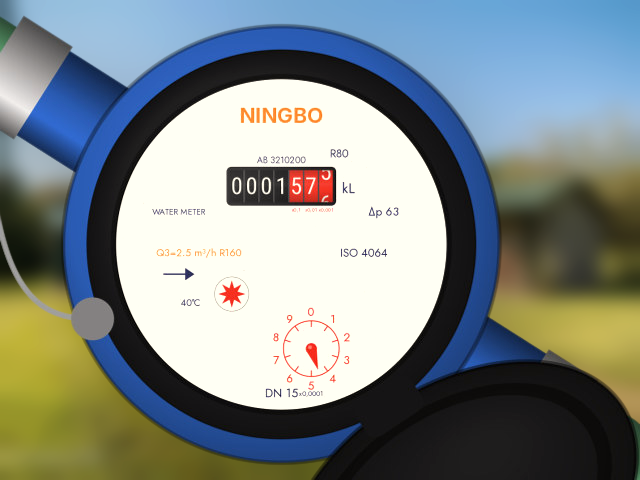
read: 1.5754 kL
